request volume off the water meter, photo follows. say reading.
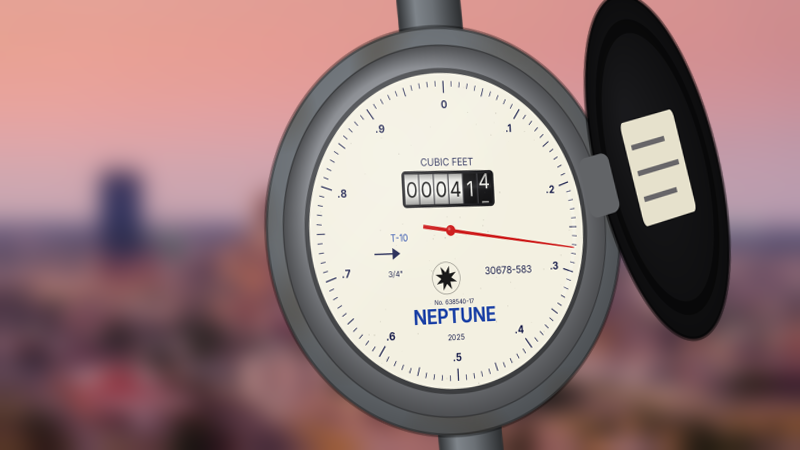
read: 414.27 ft³
